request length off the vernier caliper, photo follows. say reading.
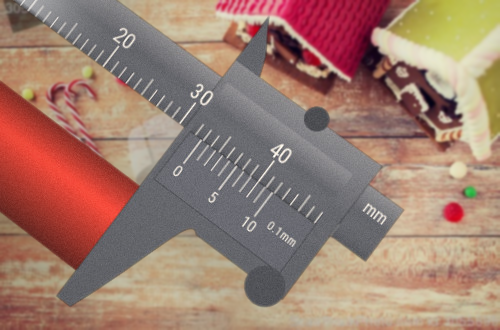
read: 32.8 mm
